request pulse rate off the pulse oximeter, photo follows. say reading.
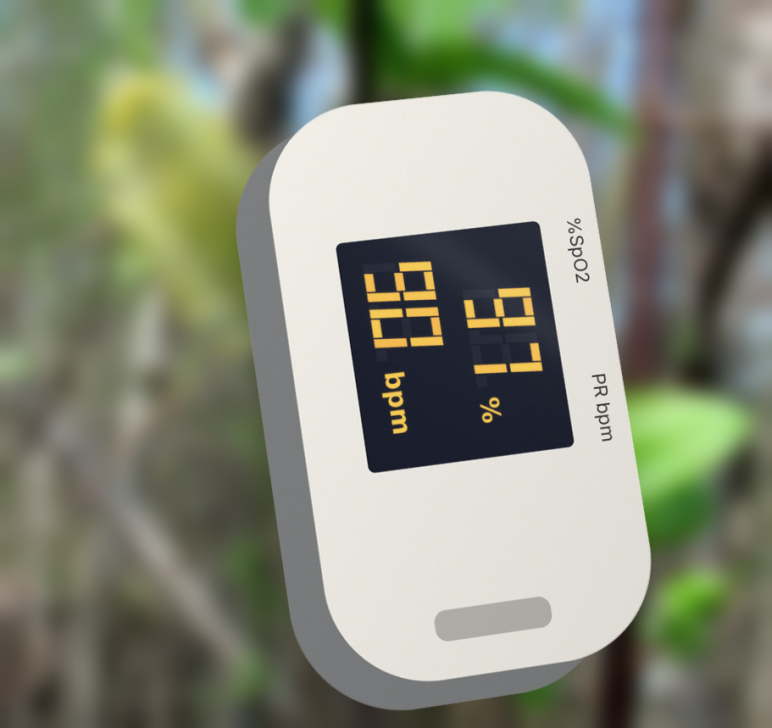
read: 90 bpm
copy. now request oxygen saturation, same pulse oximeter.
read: 97 %
